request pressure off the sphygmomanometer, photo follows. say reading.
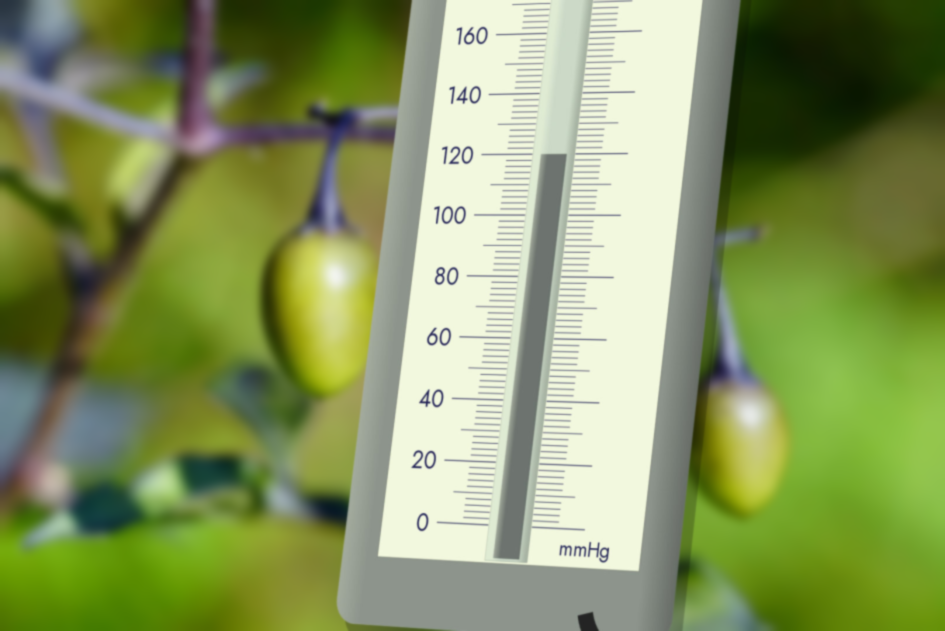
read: 120 mmHg
